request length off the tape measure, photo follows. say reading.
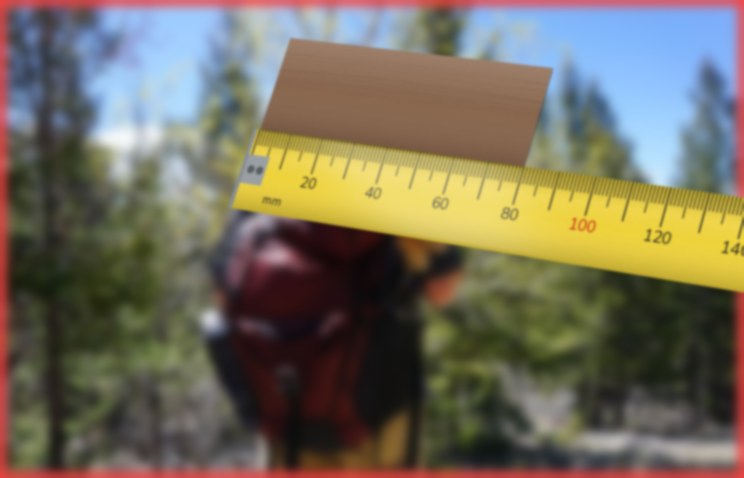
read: 80 mm
